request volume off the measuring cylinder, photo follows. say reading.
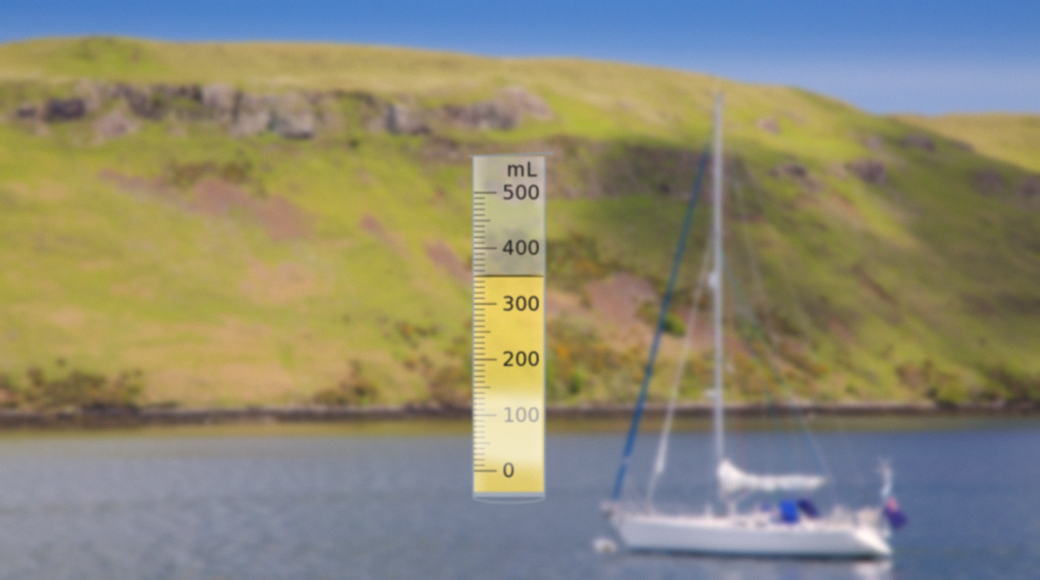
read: 350 mL
